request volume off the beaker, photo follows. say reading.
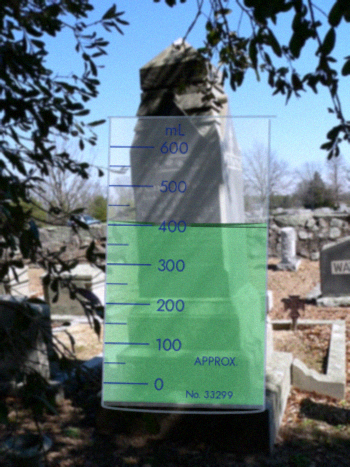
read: 400 mL
